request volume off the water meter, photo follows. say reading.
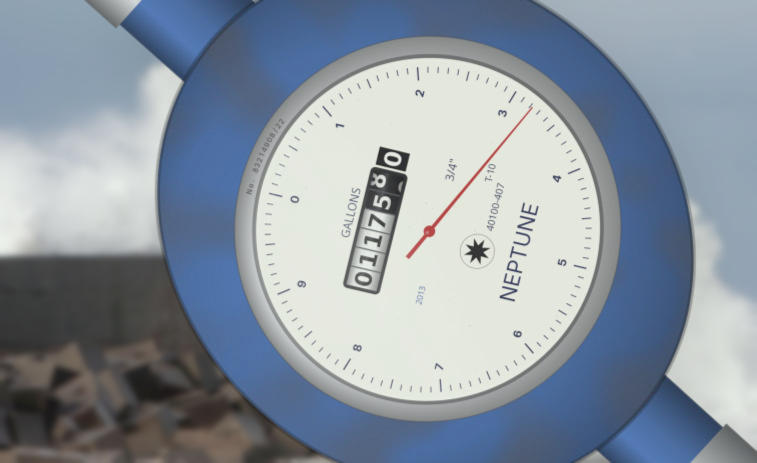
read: 117583.2 gal
